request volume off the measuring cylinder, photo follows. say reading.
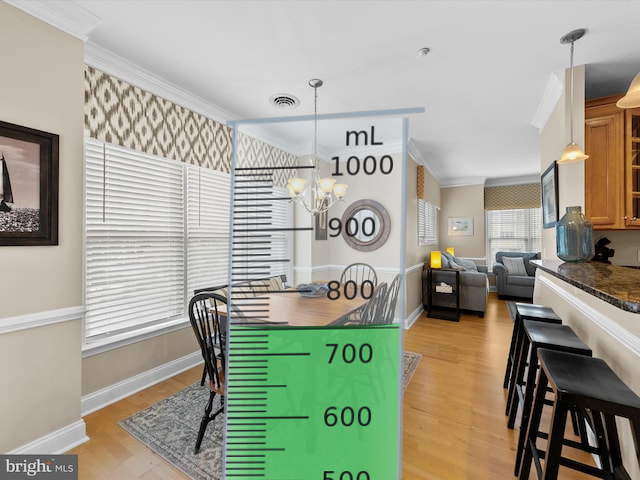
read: 740 mL
